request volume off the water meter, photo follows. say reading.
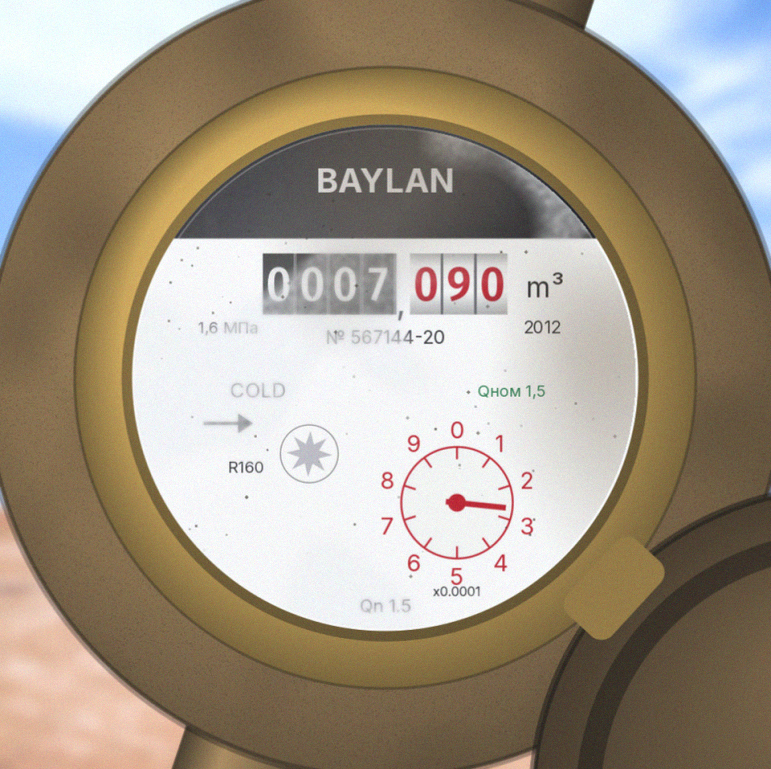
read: 7.0902 m³
